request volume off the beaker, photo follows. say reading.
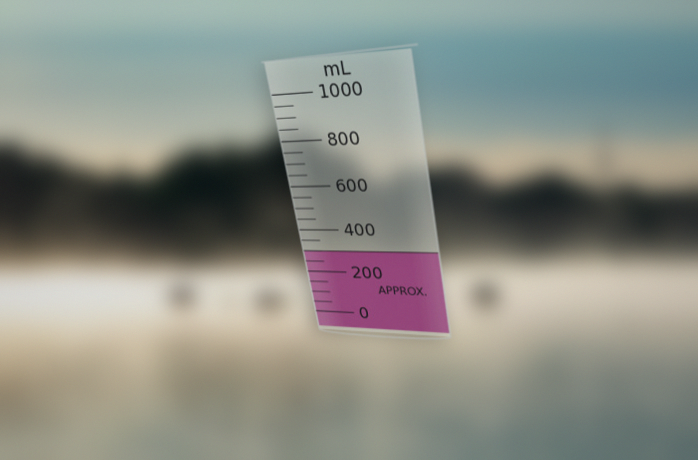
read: 300 mL
